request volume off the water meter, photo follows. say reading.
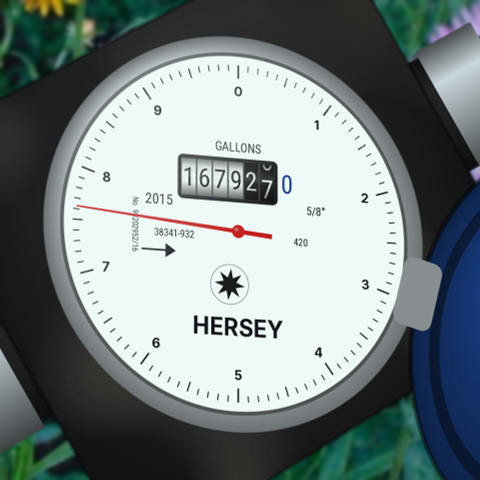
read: 1679267.6 gal
